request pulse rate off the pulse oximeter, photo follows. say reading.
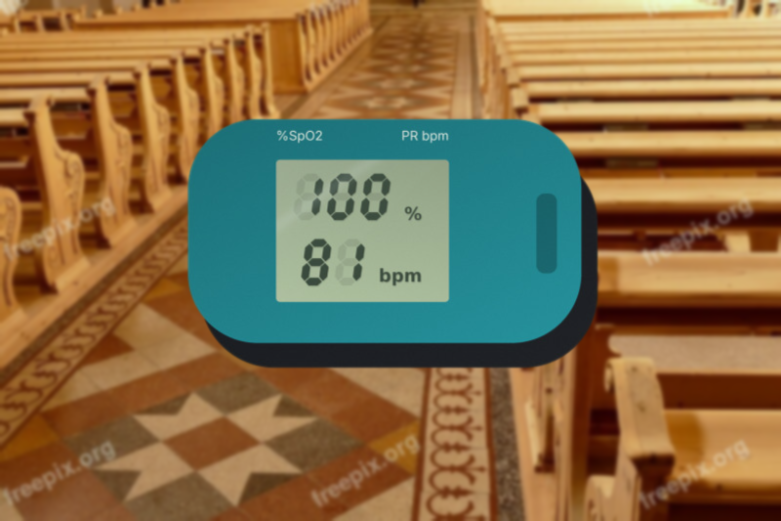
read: 81 bpm
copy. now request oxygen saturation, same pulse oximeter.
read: 100 %
